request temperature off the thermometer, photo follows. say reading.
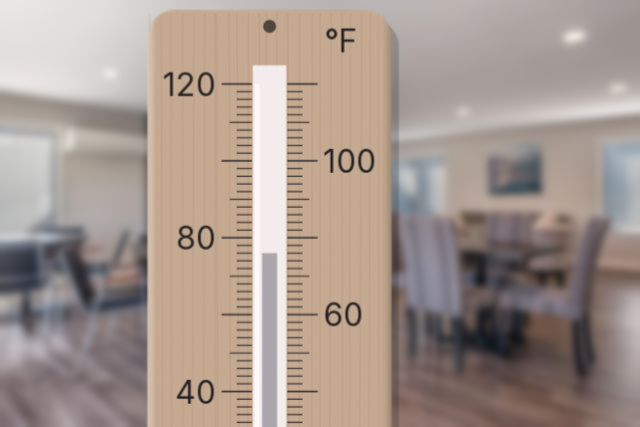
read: 76 °F
